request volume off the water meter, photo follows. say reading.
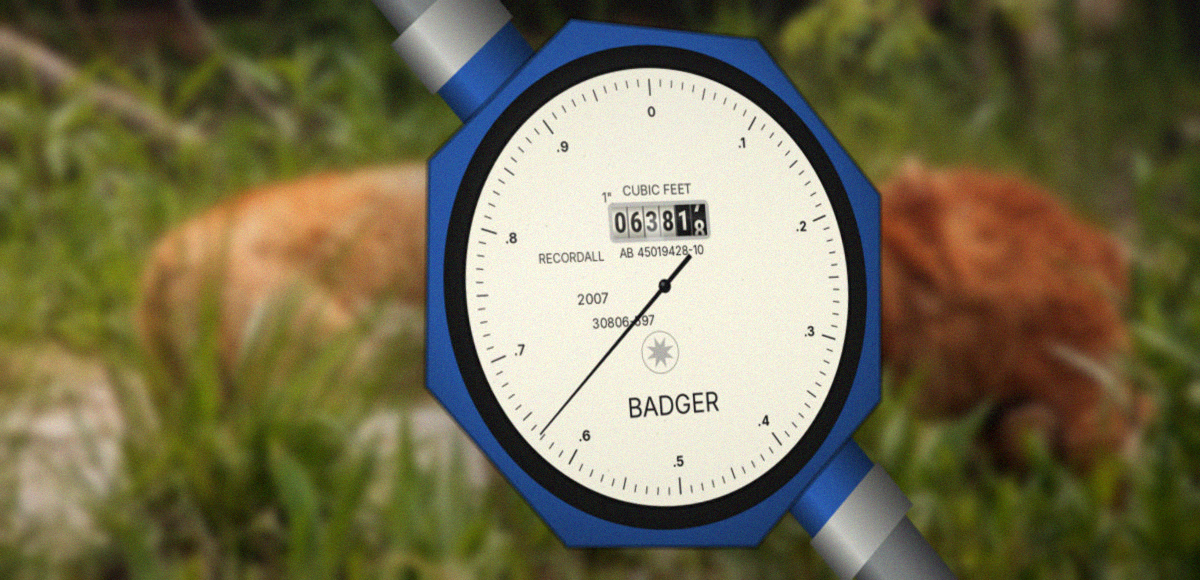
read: 63817.63 ft³
